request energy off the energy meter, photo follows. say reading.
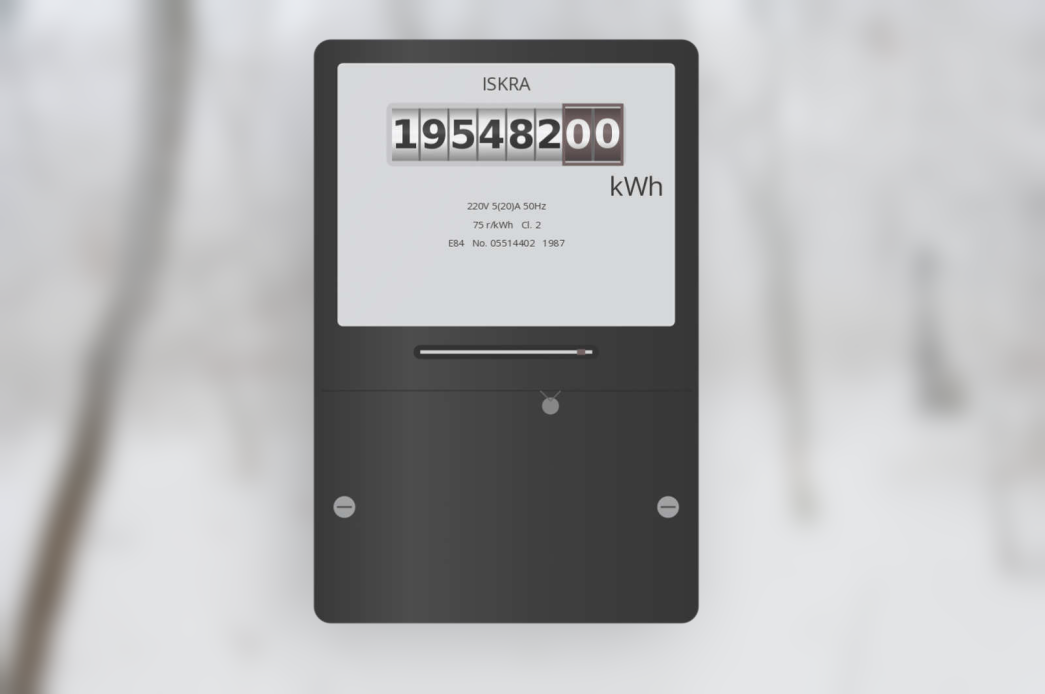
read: 195482.00 kWh
